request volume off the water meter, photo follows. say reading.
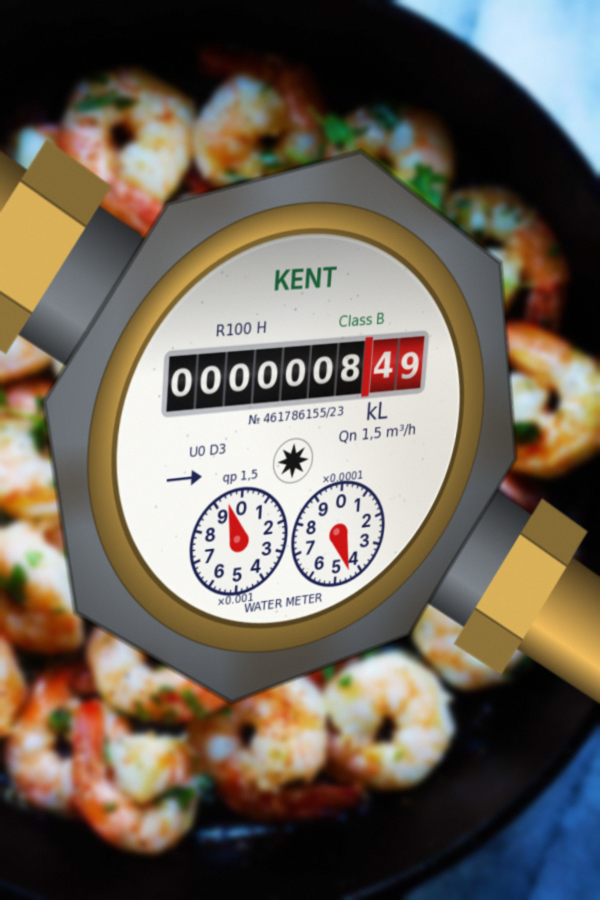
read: 8.4894 kL
